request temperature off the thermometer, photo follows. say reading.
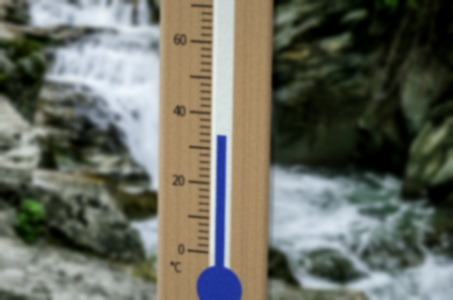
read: 34 °C
